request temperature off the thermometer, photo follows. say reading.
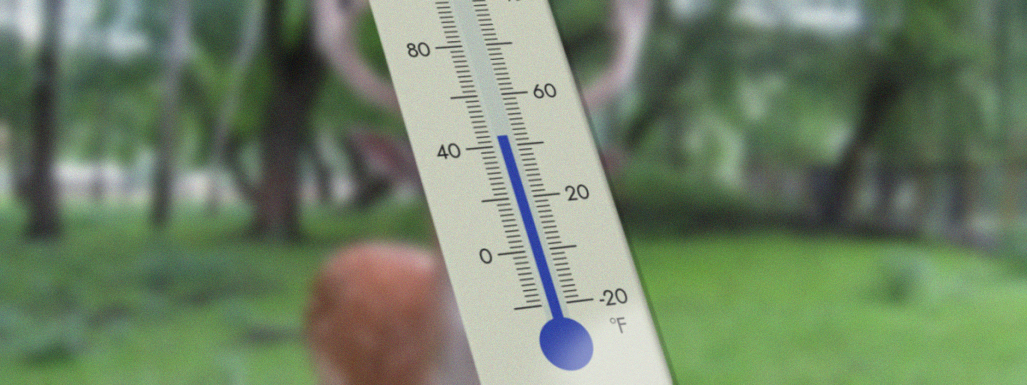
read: 44 °F
